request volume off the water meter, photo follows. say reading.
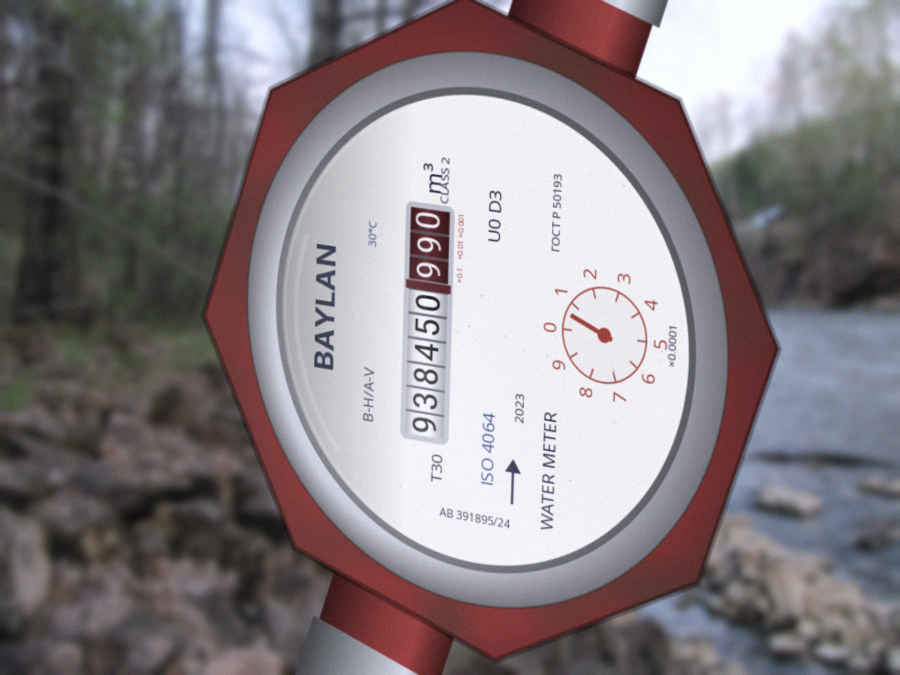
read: 938450.9900 m³
